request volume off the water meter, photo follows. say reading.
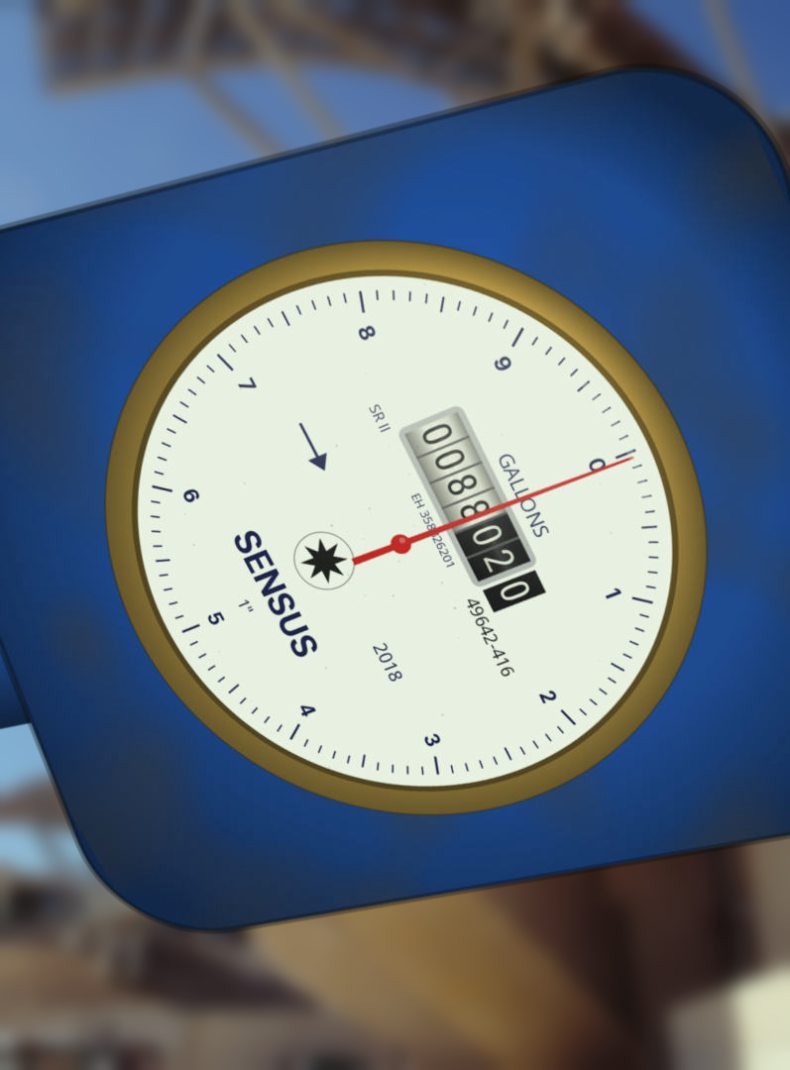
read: 88020.0 gal
